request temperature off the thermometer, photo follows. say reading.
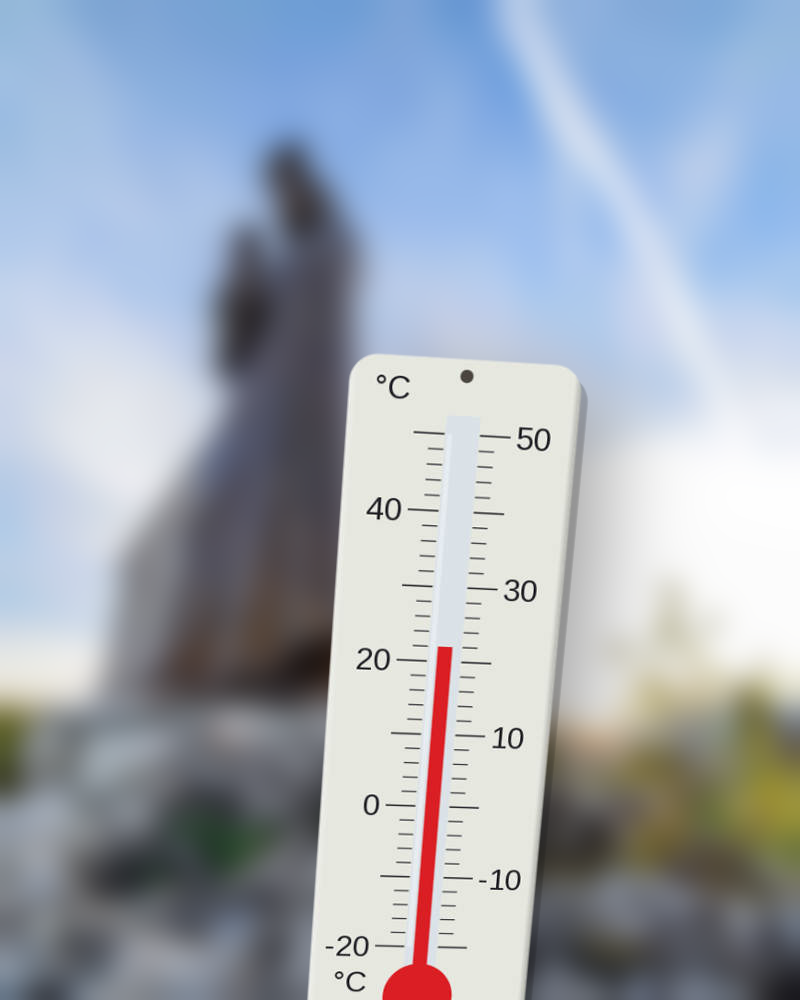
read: 22 °C
